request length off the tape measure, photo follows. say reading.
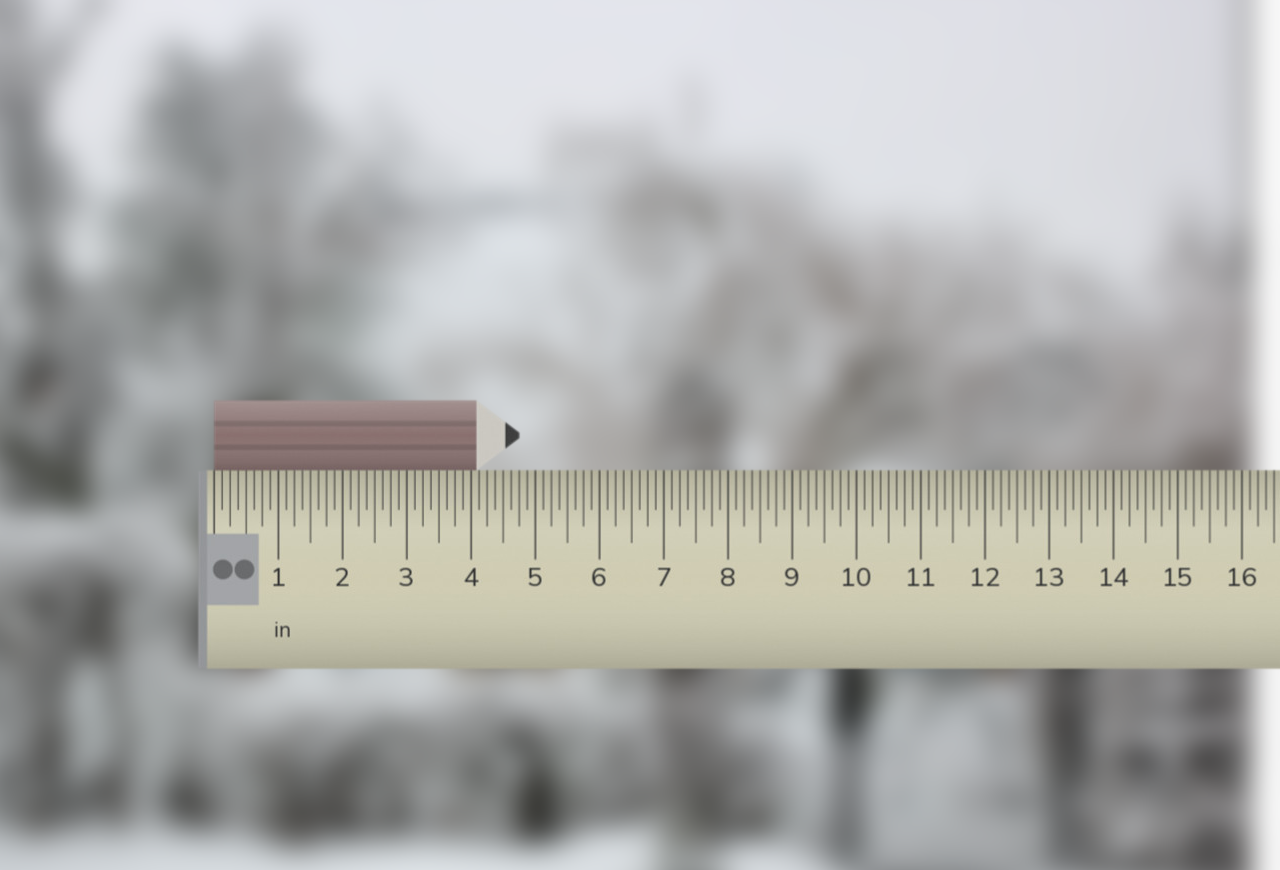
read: 4.75 in
